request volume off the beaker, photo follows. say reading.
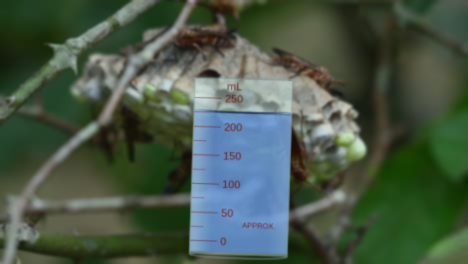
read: 225 mL
